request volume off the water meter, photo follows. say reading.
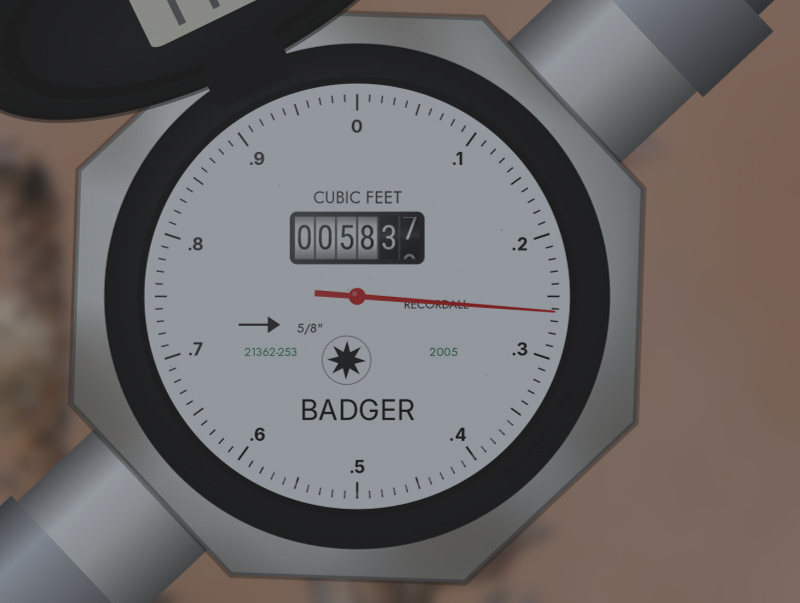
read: 5837.26 ft³
